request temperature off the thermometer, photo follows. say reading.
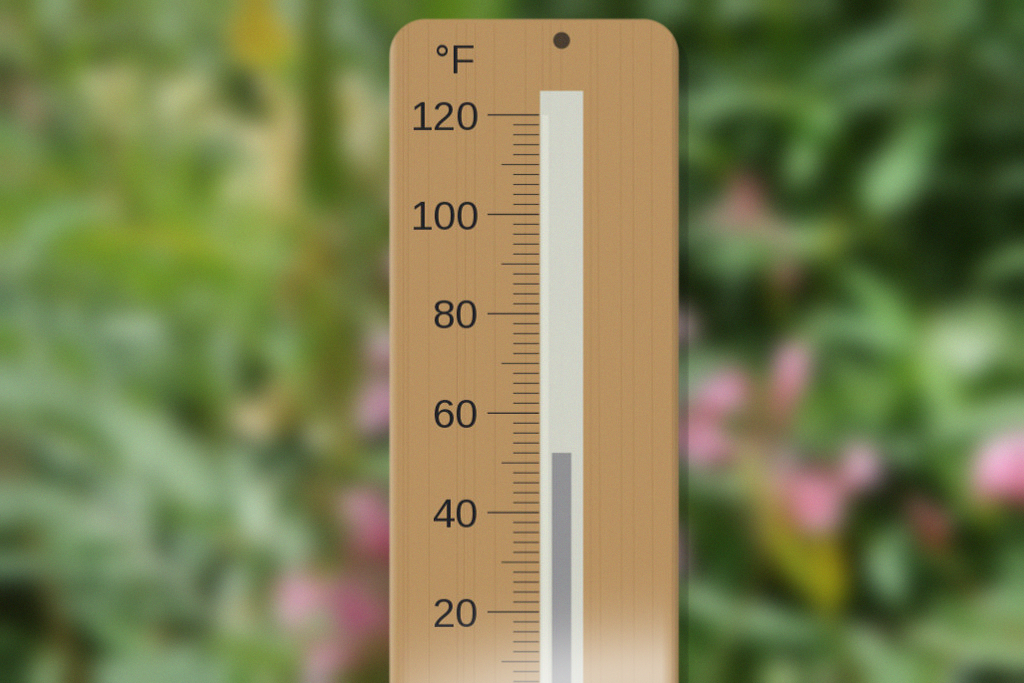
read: 52 °F
